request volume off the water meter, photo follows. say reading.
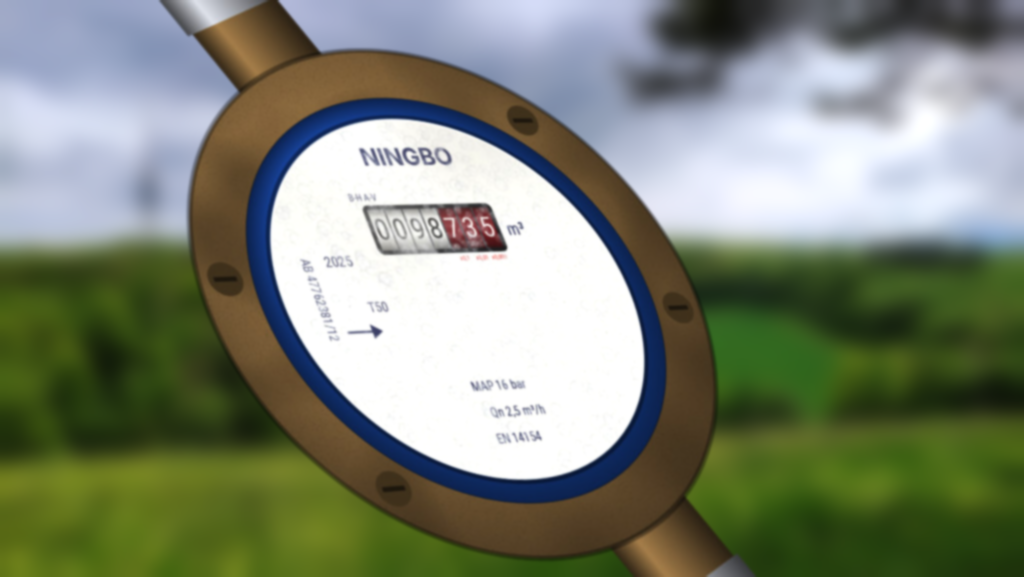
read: 98.735 m³
